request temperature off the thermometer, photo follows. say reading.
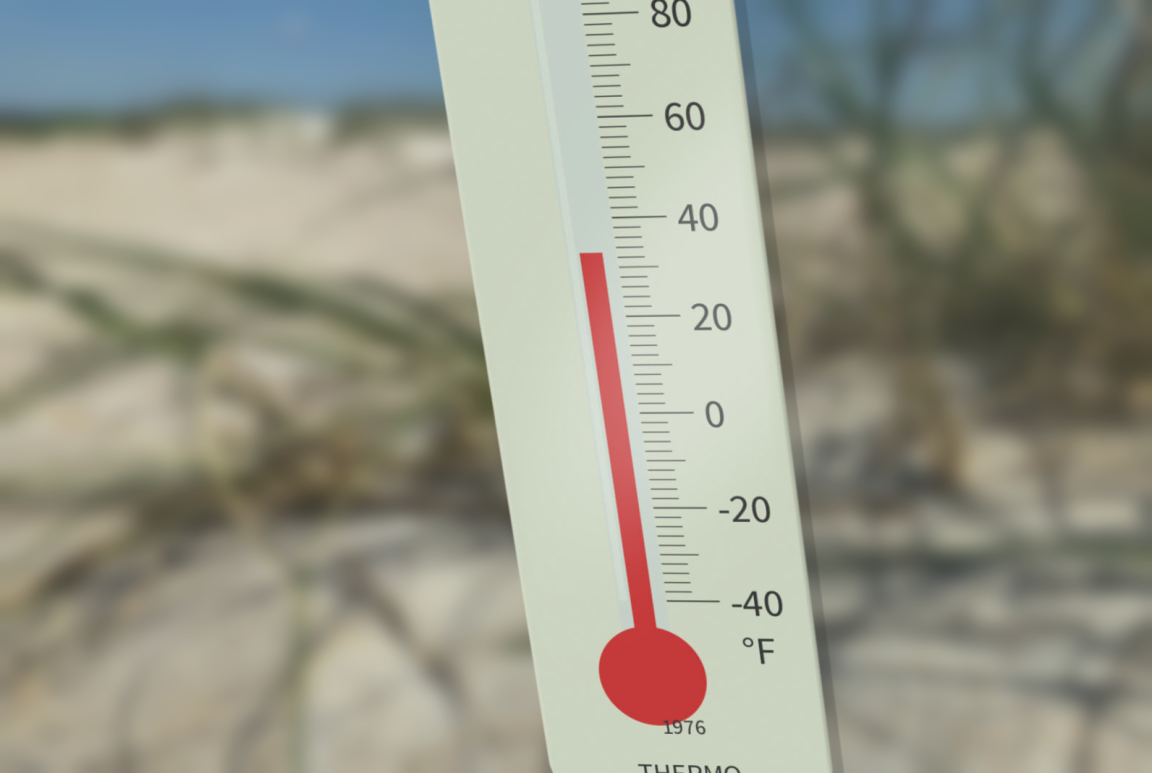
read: 33 °F
